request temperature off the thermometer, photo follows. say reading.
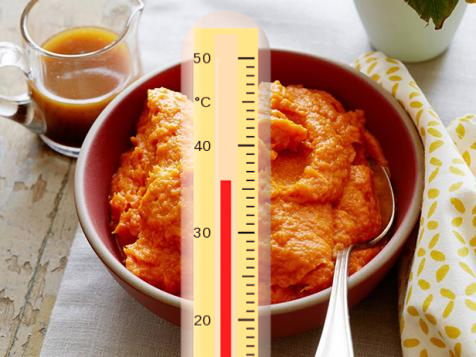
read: 36 °C
